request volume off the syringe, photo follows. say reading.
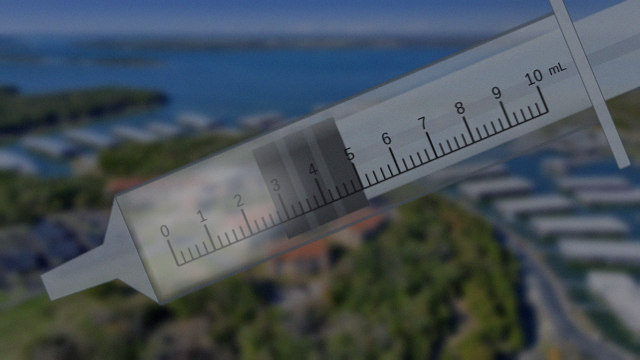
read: 2.8 mL
